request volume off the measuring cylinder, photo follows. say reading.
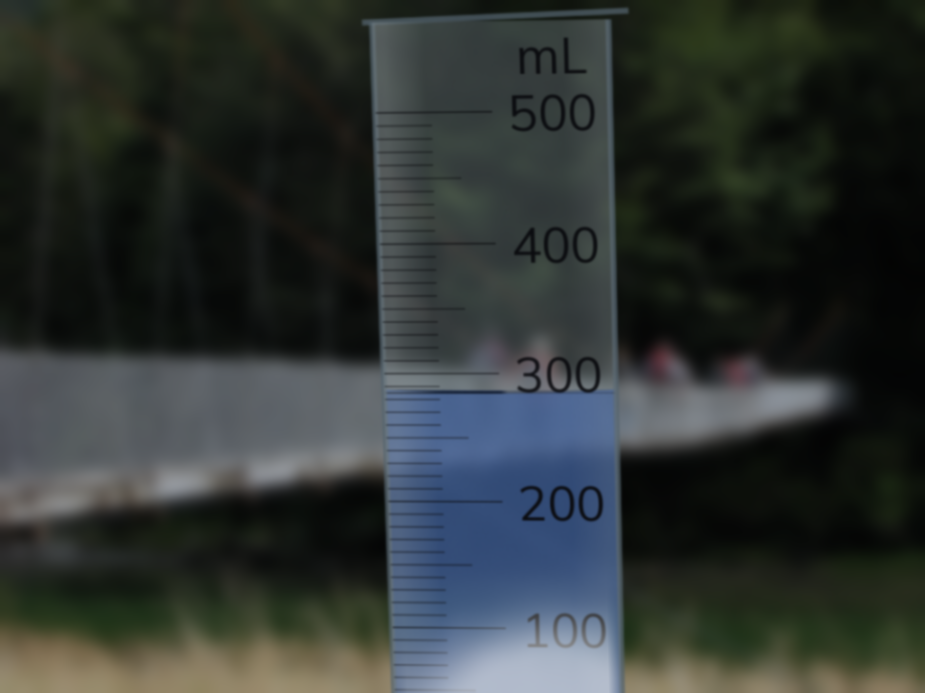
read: 285 mL
